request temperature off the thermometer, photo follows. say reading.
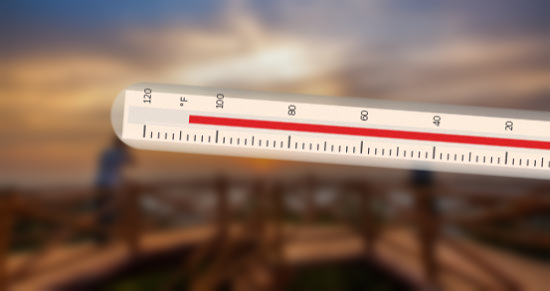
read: 108 °F
